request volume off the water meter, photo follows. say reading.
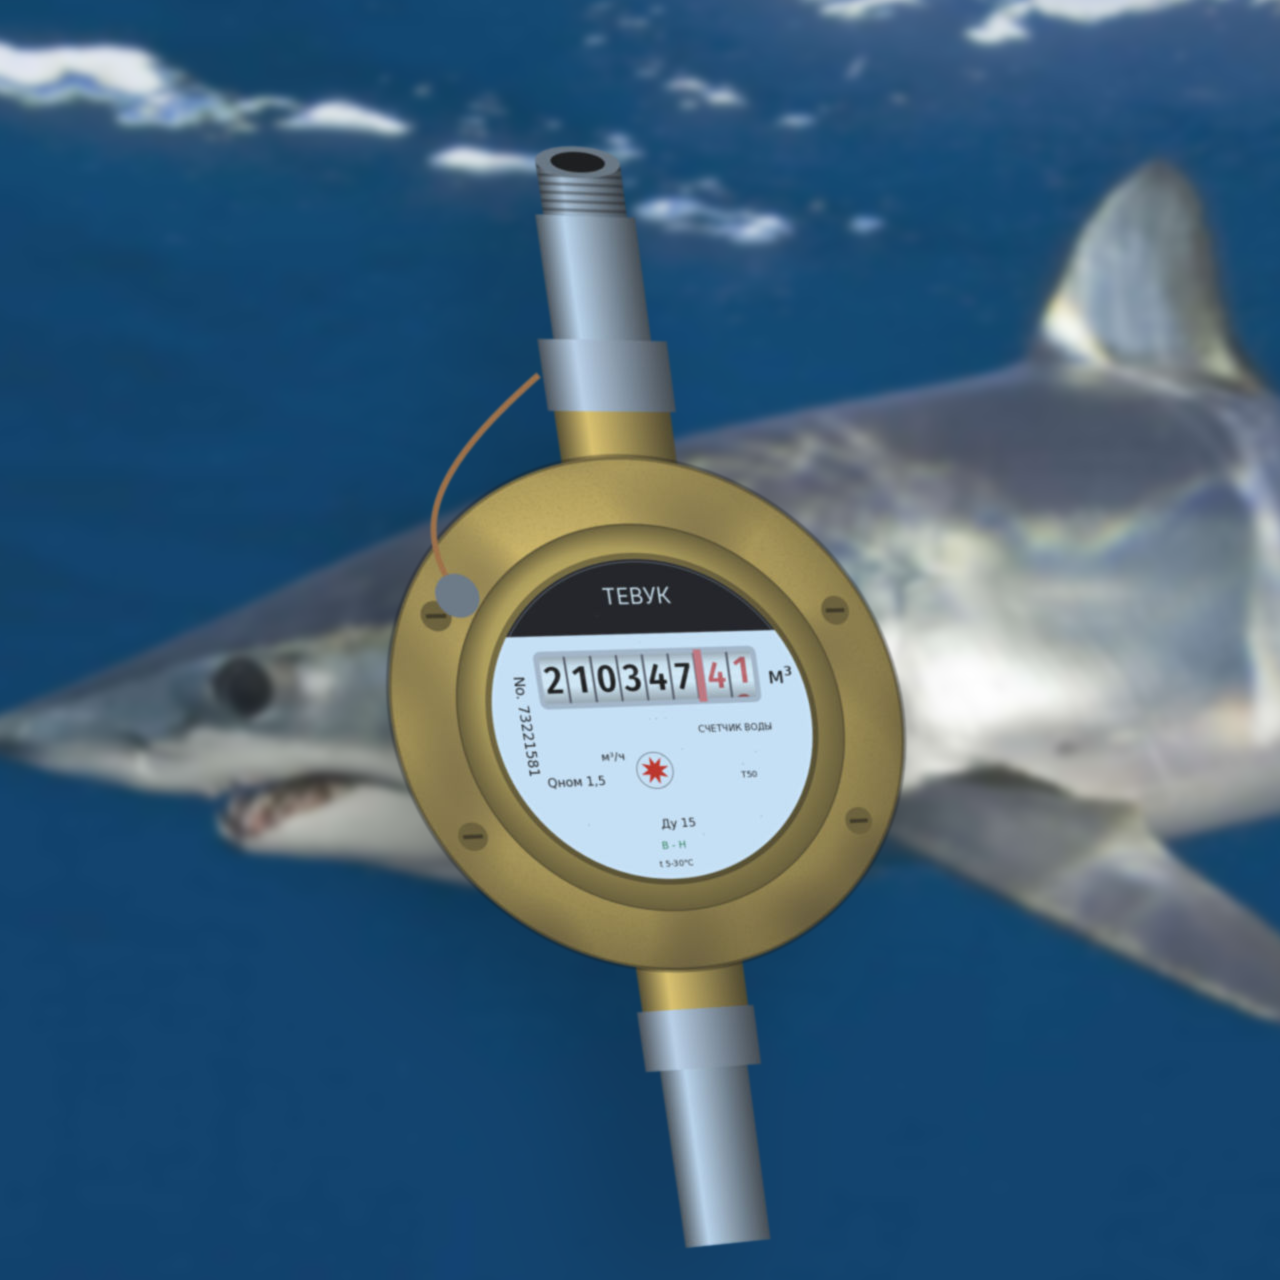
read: 210347.41 m³
